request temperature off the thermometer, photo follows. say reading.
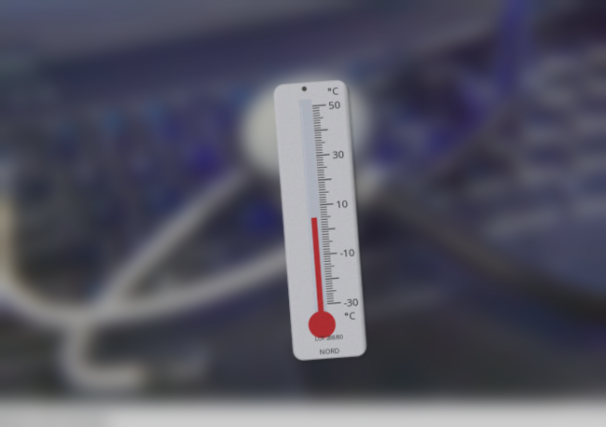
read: 5 °C
